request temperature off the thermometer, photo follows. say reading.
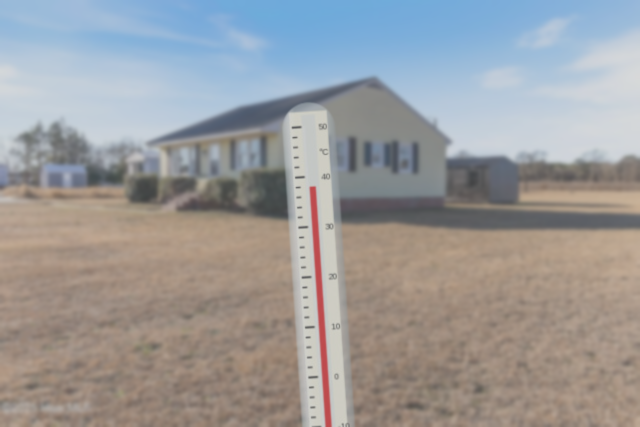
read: 38 °C
